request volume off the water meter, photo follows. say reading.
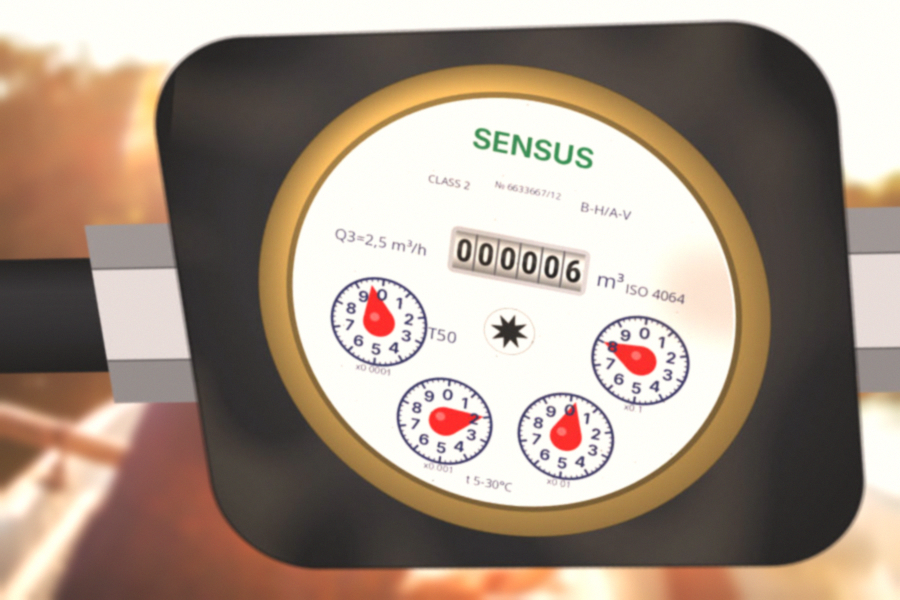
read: 6.8019 m³
